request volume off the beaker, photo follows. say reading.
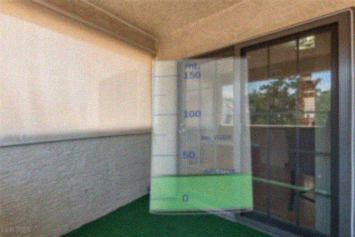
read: 25 mL
